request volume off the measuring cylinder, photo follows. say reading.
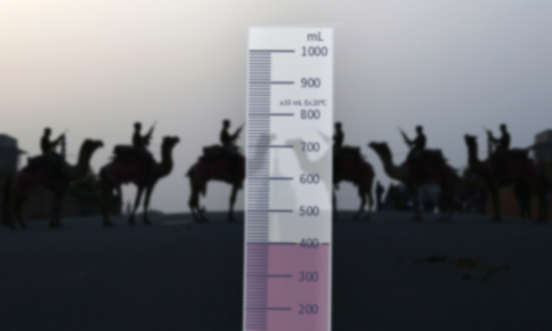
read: 400 mL
